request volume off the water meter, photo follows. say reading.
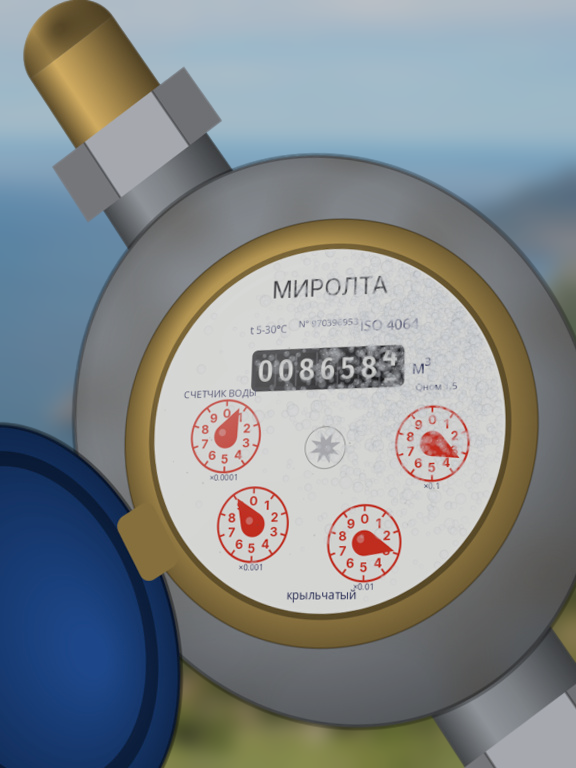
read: 86584.3290 m³
